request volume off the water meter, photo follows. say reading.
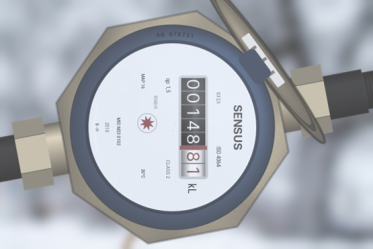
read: 148.81 kL
